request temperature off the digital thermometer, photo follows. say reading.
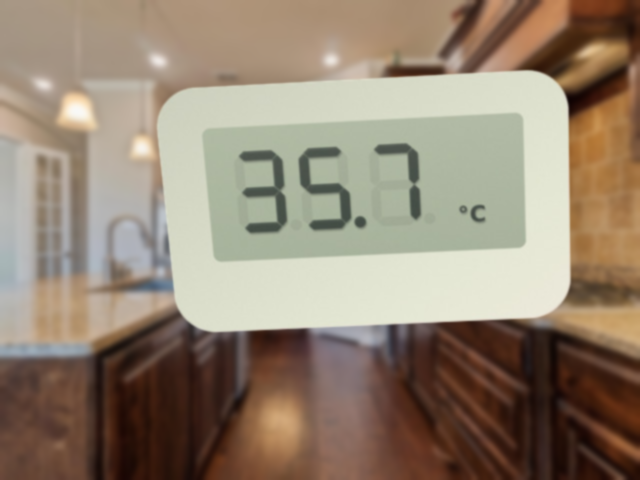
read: 35.7 °C
